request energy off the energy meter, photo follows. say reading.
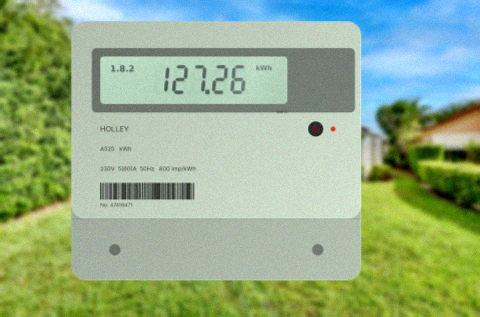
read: 127.26 kWh
